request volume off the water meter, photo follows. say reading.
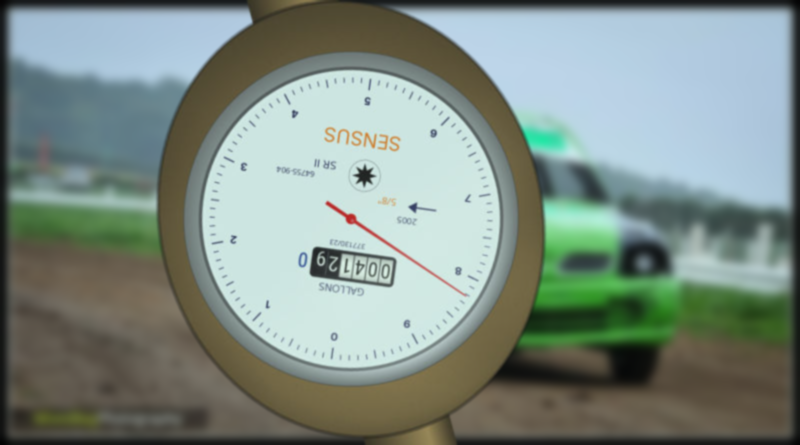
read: 41288.2 gal
